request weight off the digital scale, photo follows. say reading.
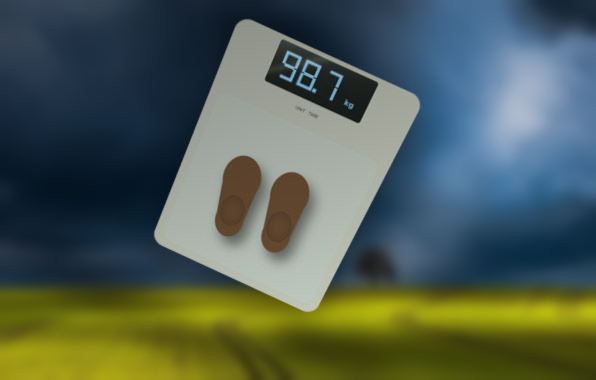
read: 98.7 kg
